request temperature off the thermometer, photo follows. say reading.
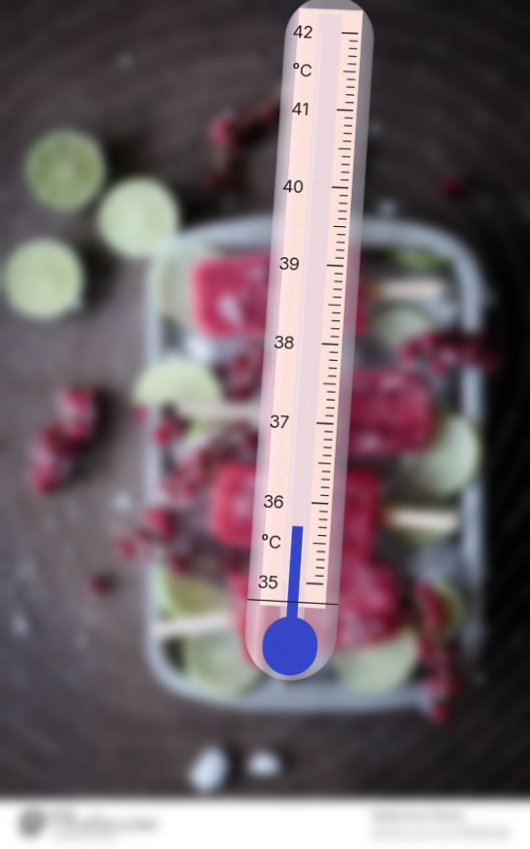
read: 35.7 °C
